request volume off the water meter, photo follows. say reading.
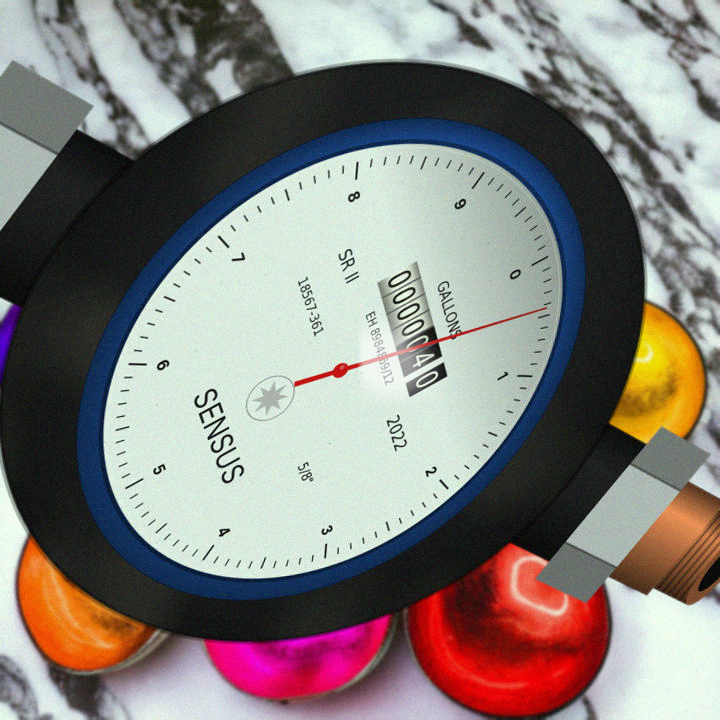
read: 40.4 gal
